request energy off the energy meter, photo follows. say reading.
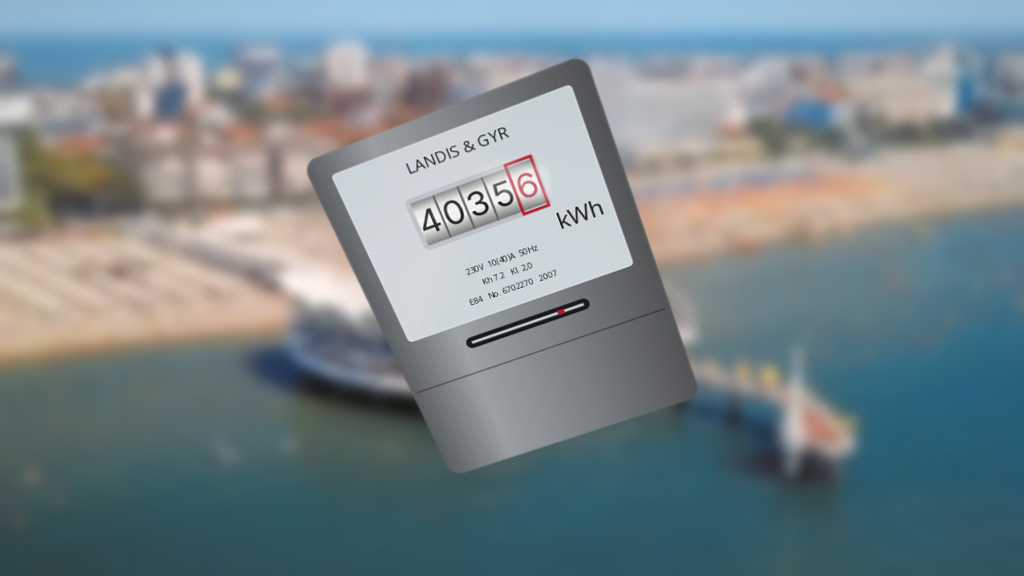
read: 4035.6 kWh
